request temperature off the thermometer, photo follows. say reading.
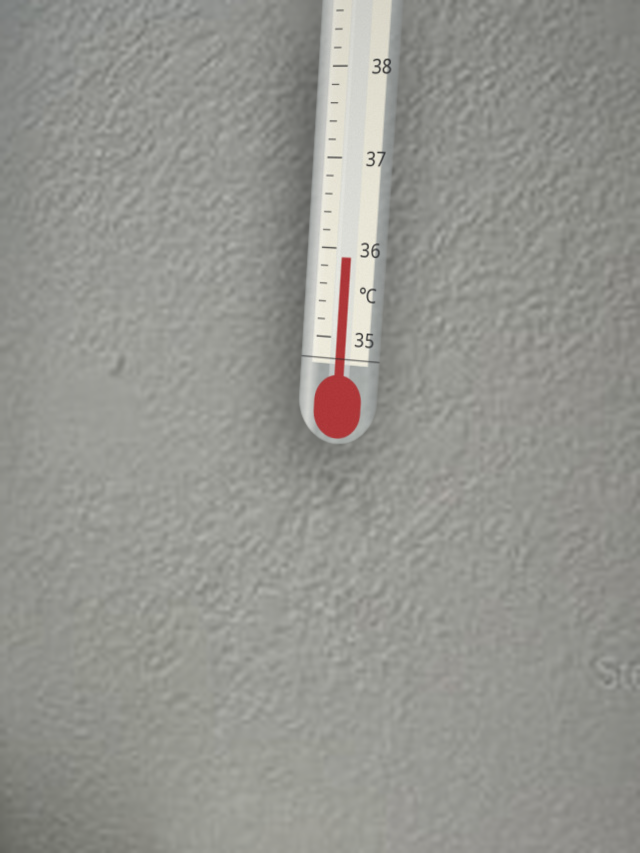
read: 35.9 °C
